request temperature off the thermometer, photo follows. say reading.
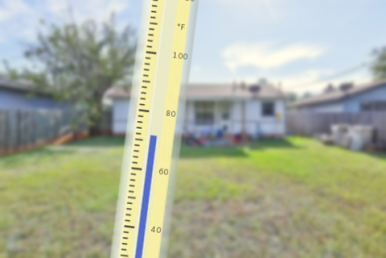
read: 72 °F
